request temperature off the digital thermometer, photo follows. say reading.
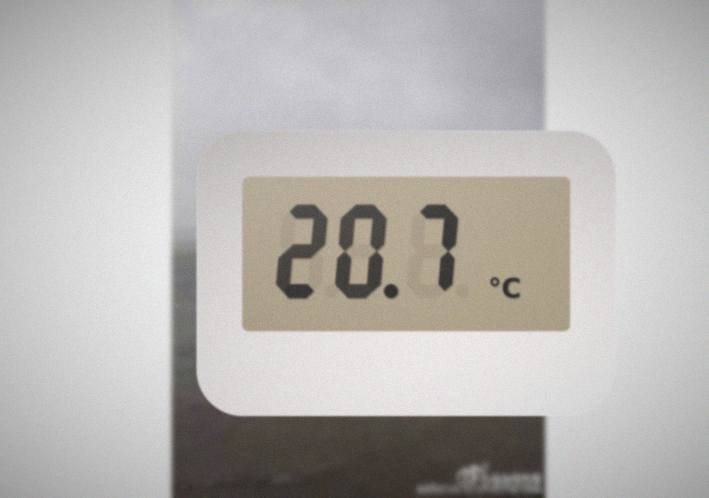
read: 20.7 °C
